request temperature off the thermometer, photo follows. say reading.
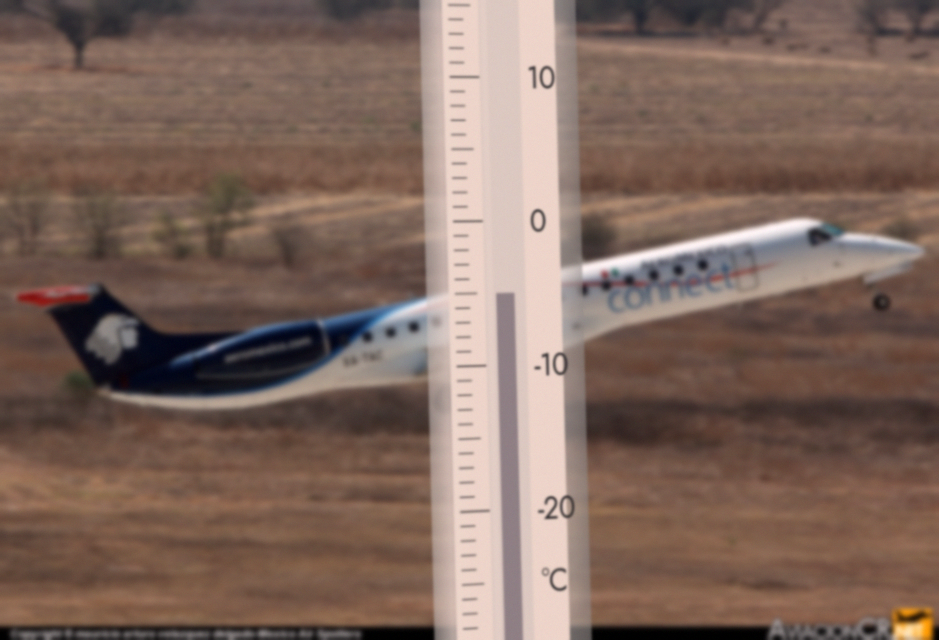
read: -5 °C
